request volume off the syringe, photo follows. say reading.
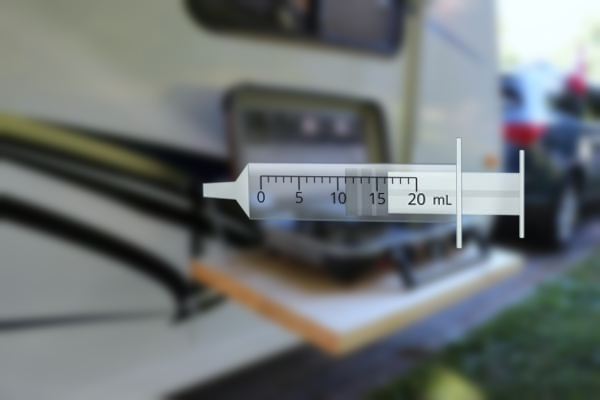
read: 11 mL
